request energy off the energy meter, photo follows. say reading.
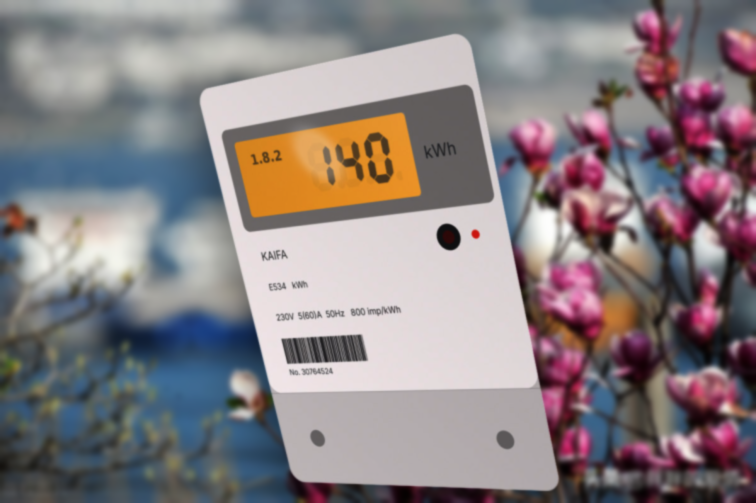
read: 140 kWh
